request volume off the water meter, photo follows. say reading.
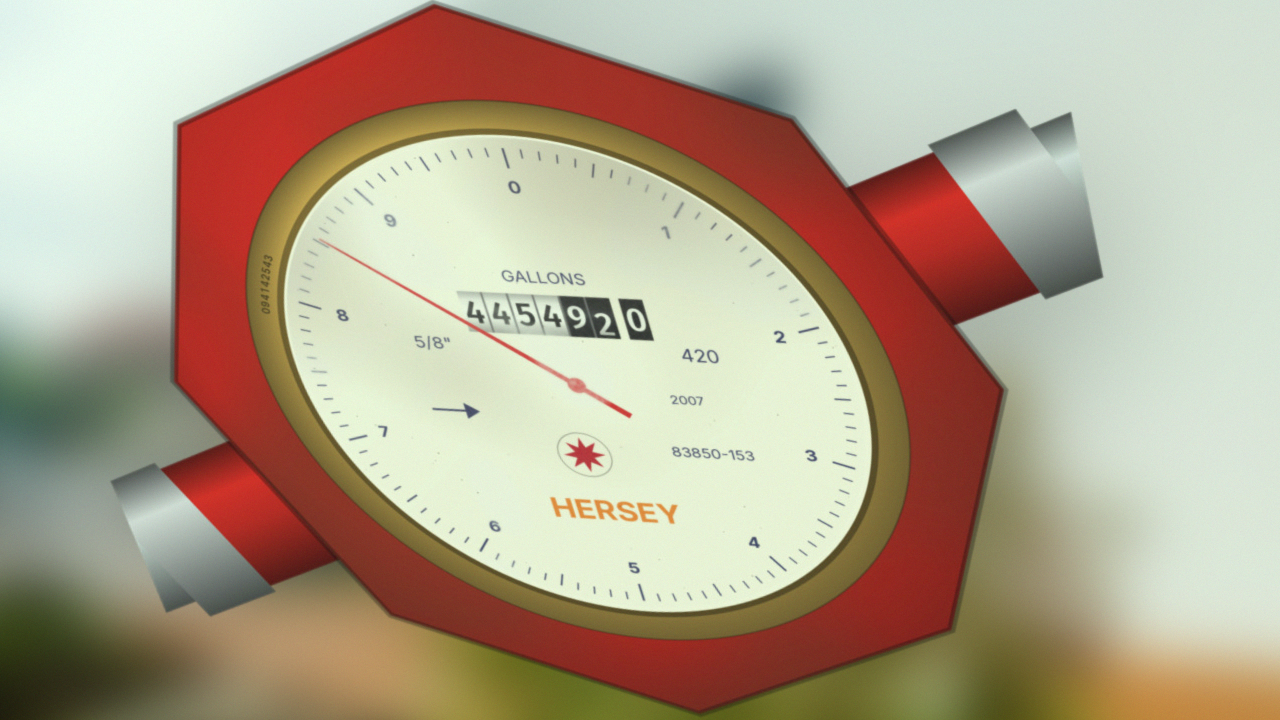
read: 4454918.5 gal
